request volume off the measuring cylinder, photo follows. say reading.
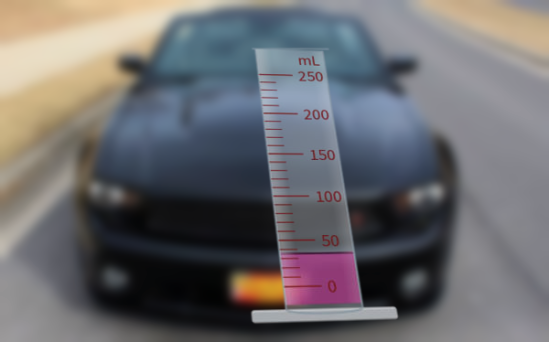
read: 35 mL
